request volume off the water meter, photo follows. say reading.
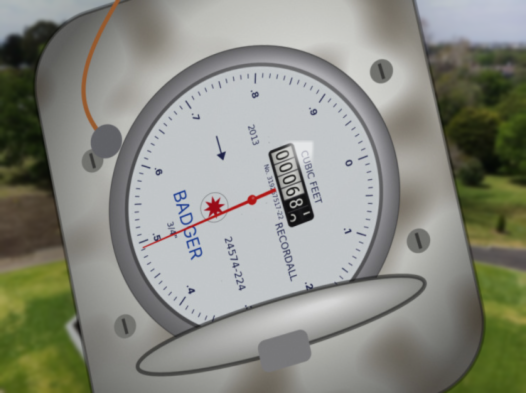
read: 681.49 ft³
